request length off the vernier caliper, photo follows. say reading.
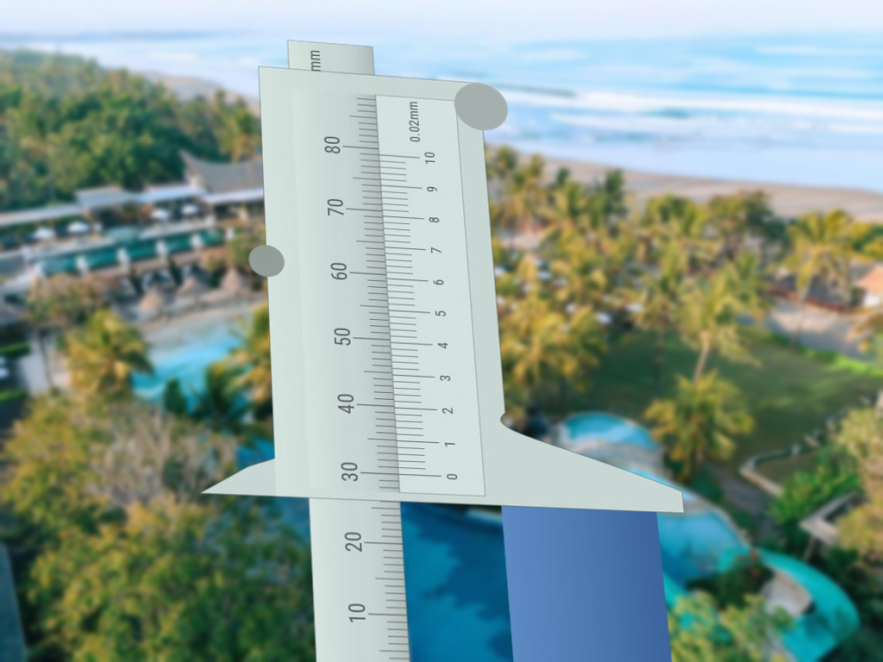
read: 30.0 mm
